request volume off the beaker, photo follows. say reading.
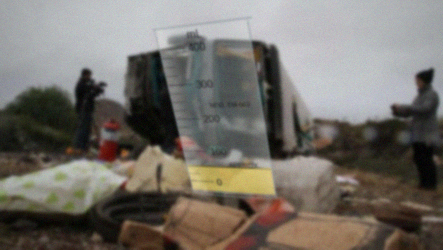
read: 50 mL
